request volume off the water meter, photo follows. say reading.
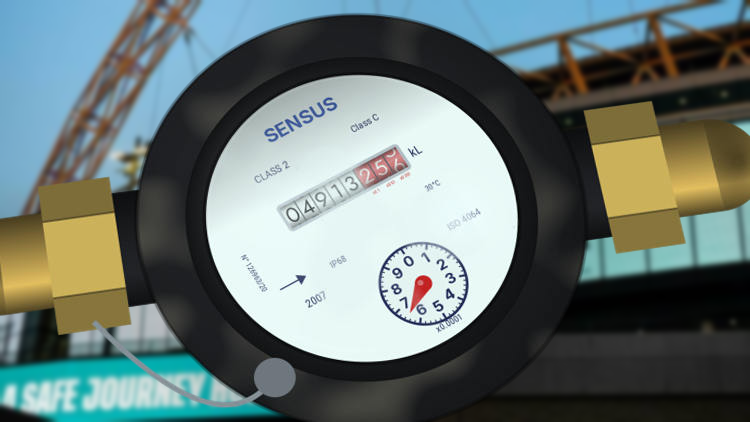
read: 4913.2556 kL
